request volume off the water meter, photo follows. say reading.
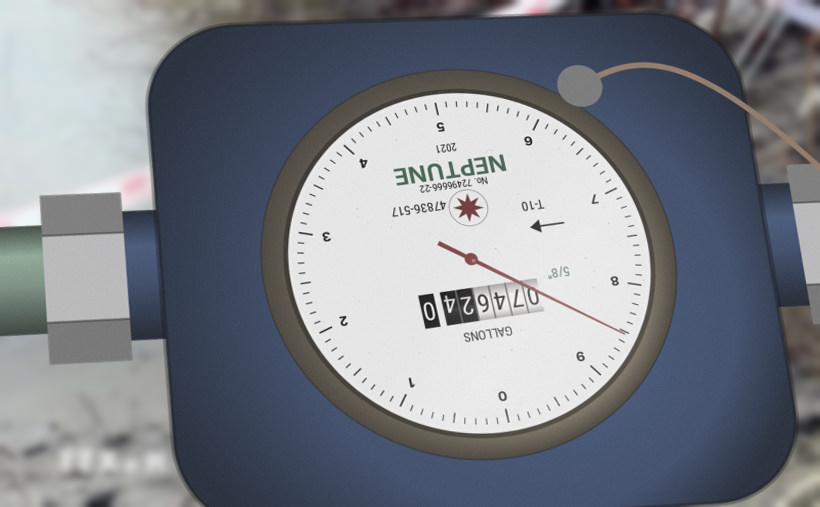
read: 746238.5 gal
